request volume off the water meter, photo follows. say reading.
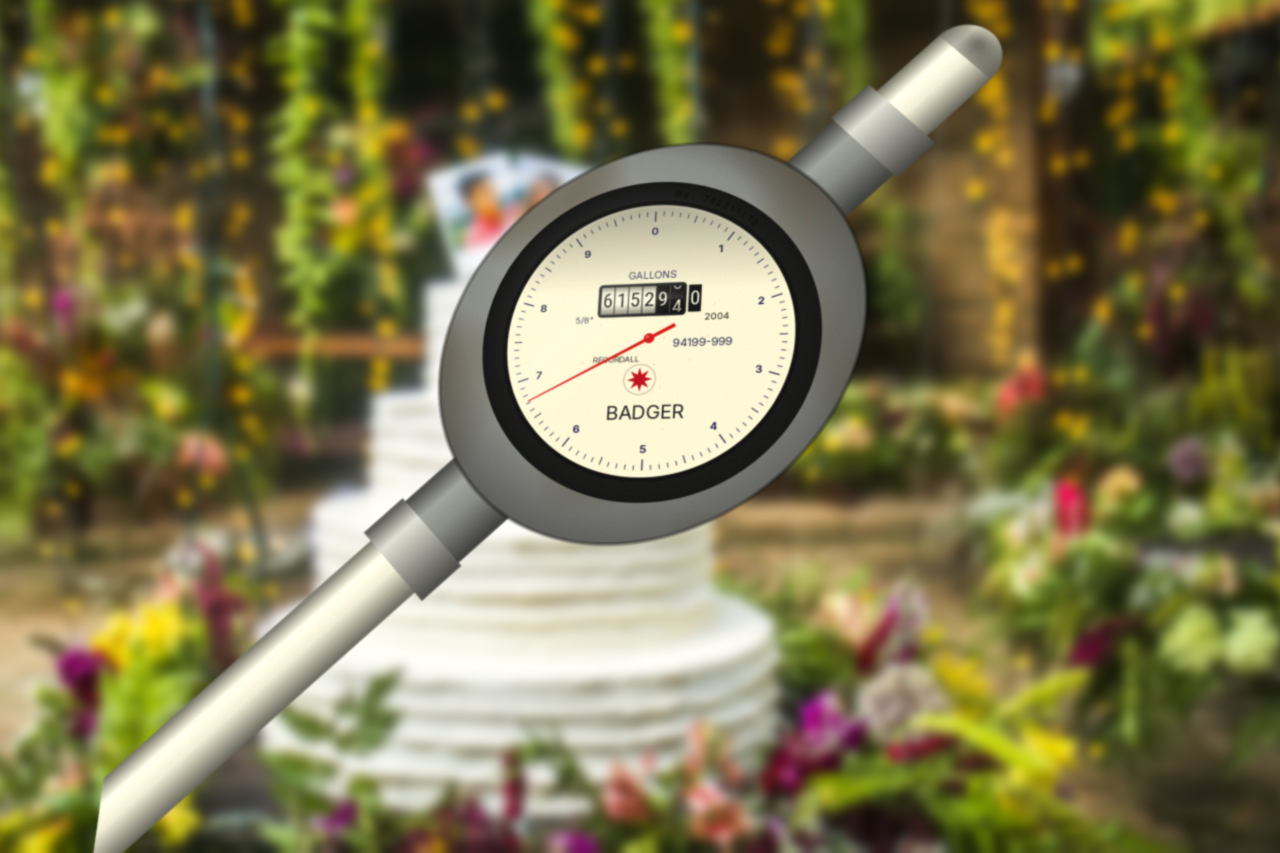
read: 6152936.7 gal
